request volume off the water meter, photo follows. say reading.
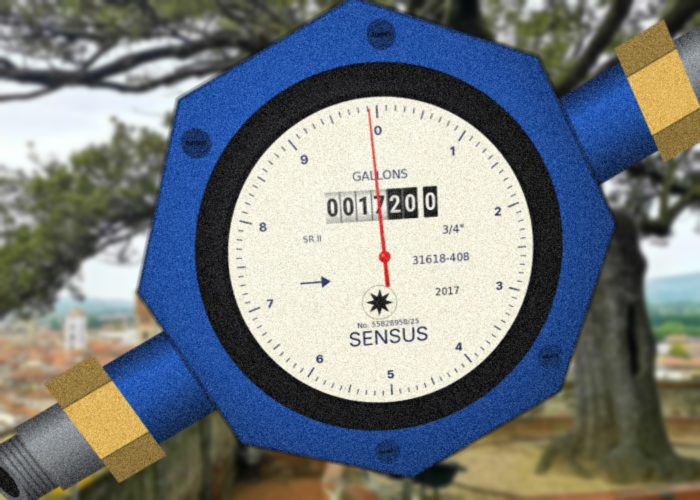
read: 17199.9 gal
